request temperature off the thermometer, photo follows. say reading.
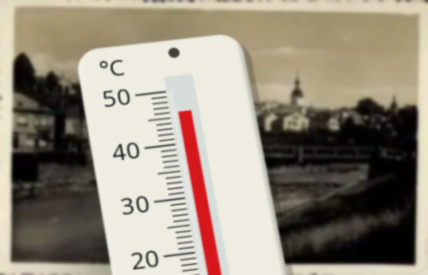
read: 46 °C
